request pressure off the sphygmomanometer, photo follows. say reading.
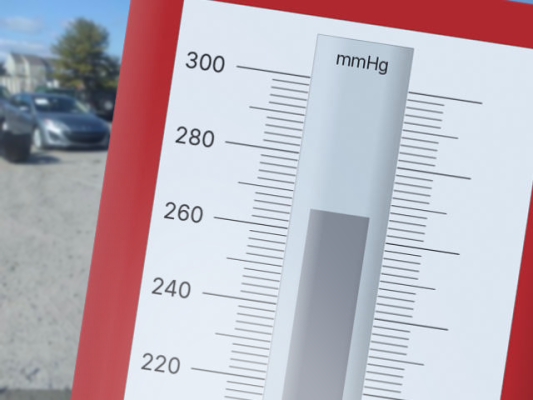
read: 266 mmHg
